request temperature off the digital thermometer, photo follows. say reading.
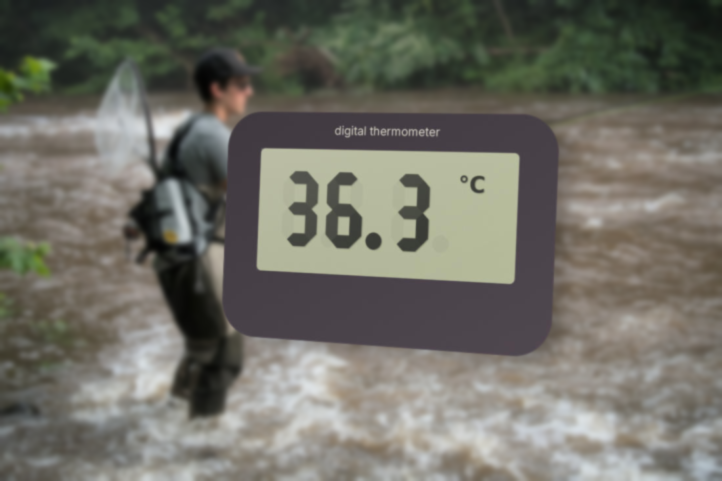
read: 36.3 °C
